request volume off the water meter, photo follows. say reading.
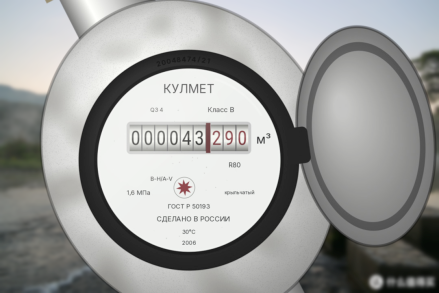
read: 43.290 m³
